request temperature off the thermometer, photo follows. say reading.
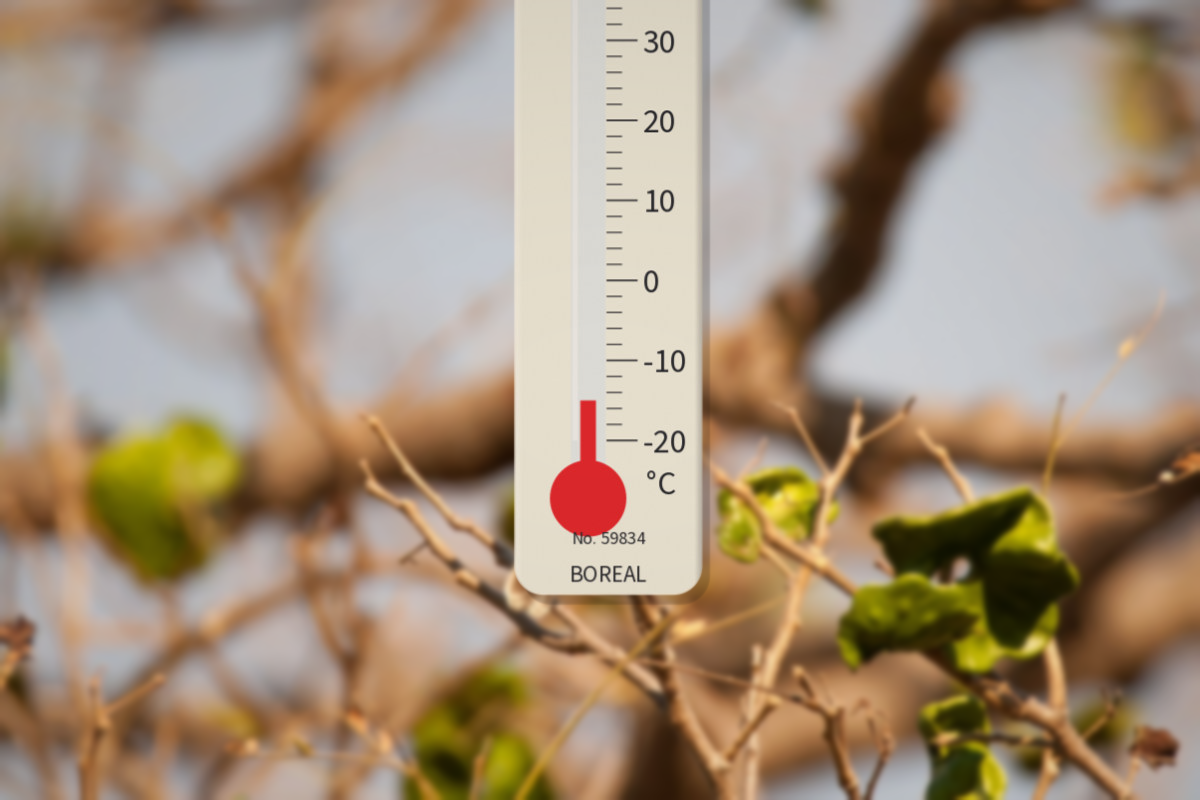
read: -15 °C
